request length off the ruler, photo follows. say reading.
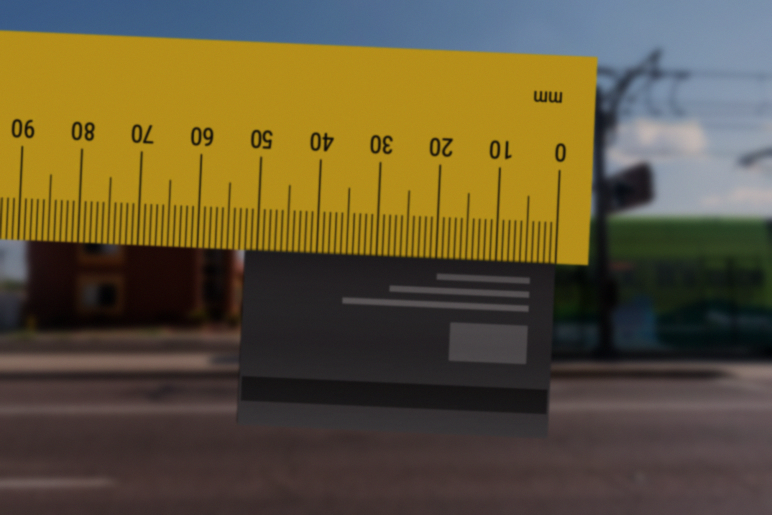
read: 52 mm
